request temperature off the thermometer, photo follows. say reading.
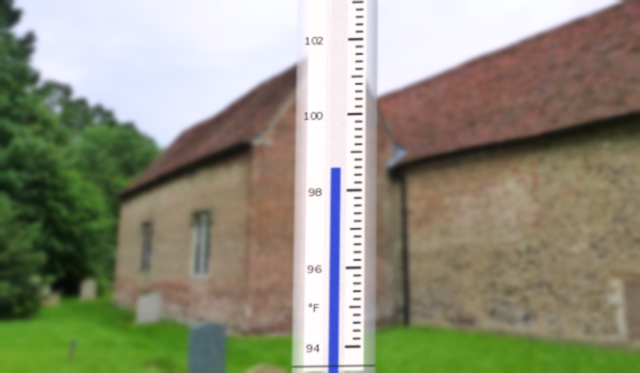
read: 98.6 °F
